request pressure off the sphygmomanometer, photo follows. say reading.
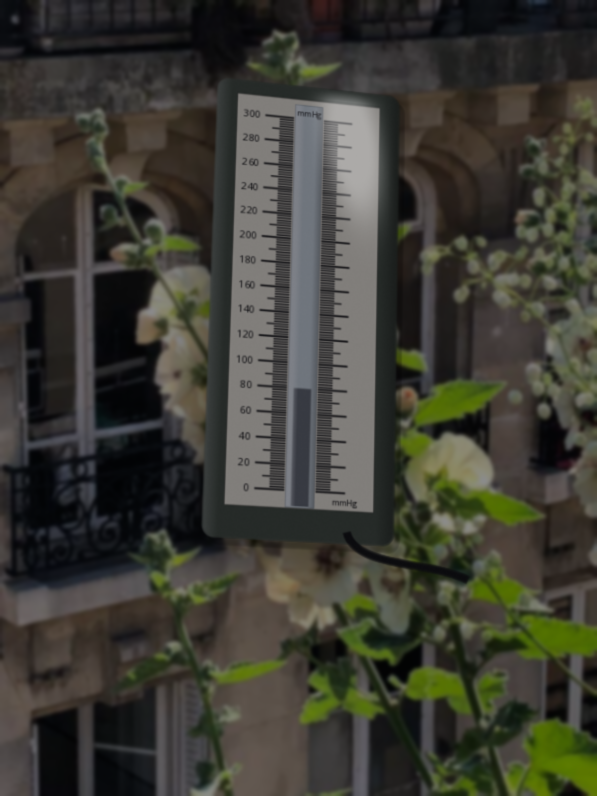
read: 80 mmHg
